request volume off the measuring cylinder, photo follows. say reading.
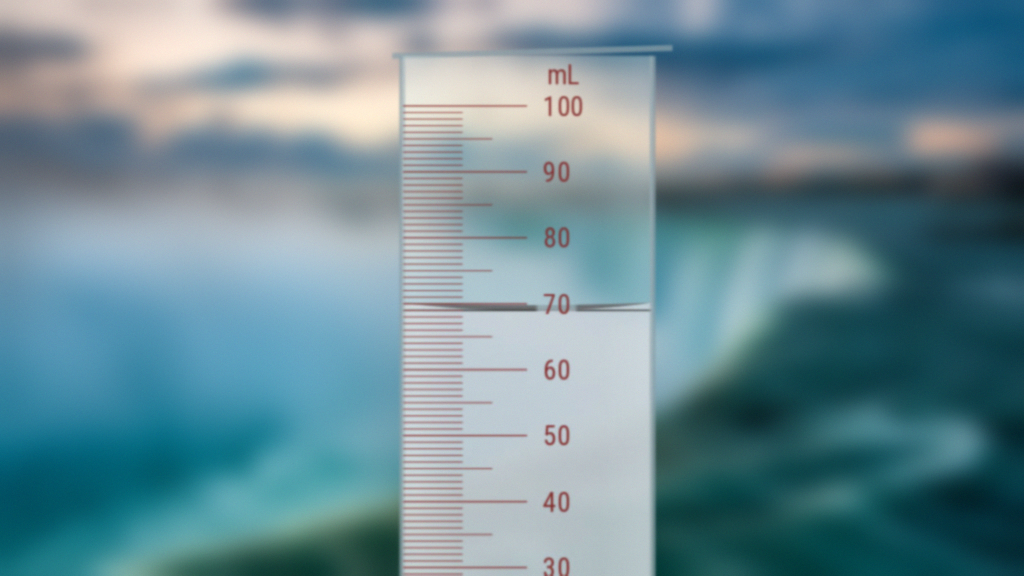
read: 69 mL
